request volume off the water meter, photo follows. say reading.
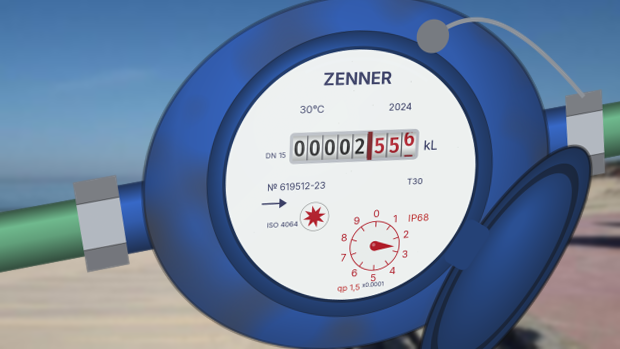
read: 2.5562 kL
